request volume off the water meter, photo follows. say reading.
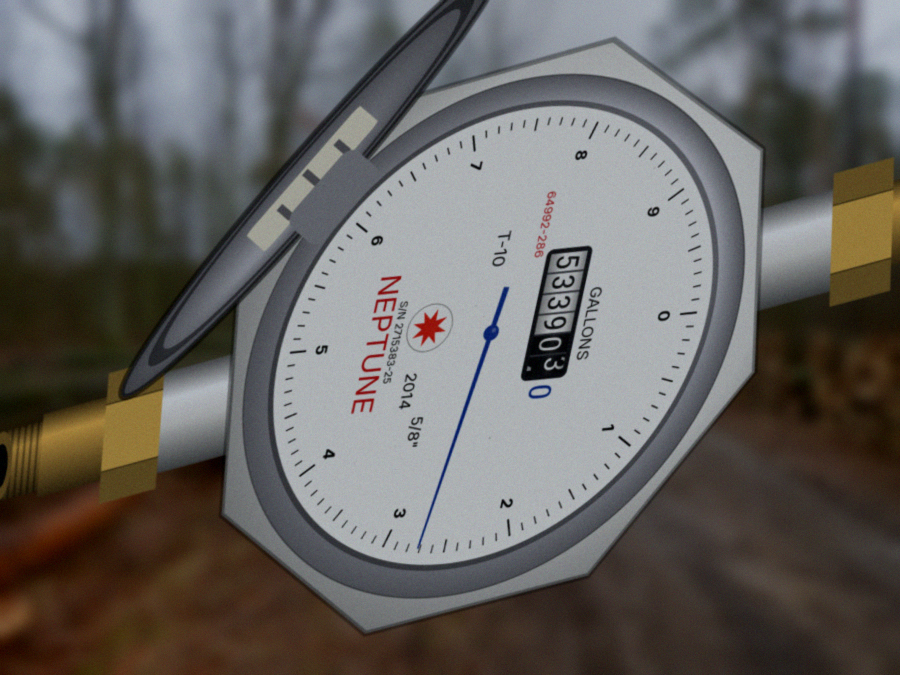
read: 5339032.7 gal
